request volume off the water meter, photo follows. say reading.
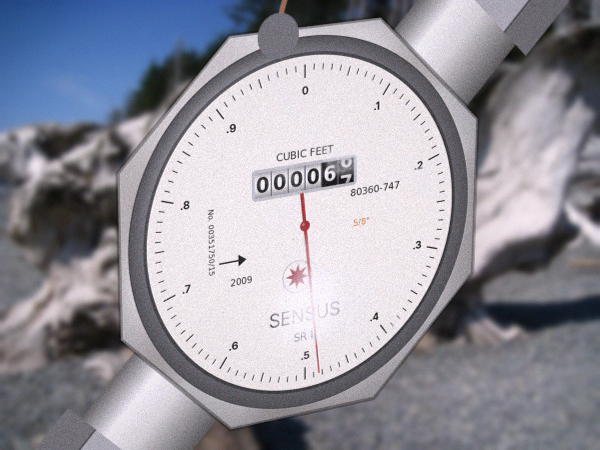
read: 66.48 ft³
